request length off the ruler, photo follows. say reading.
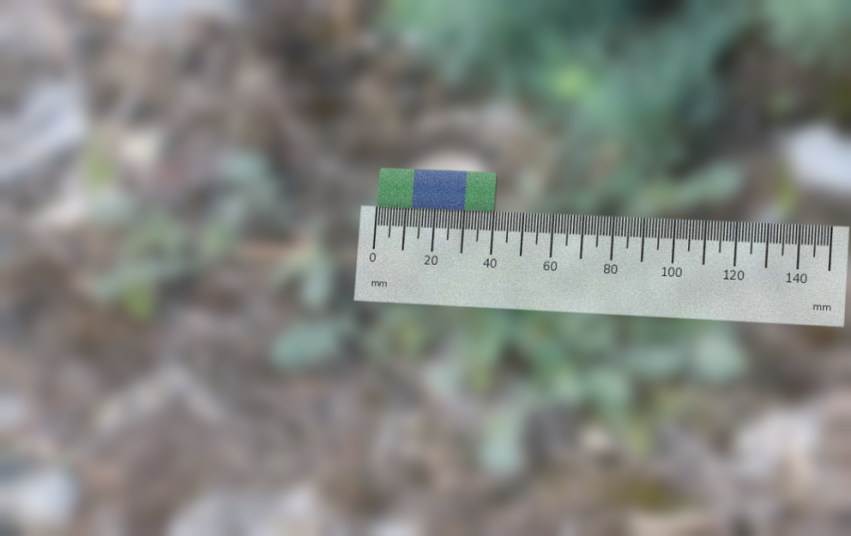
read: 40 mm
